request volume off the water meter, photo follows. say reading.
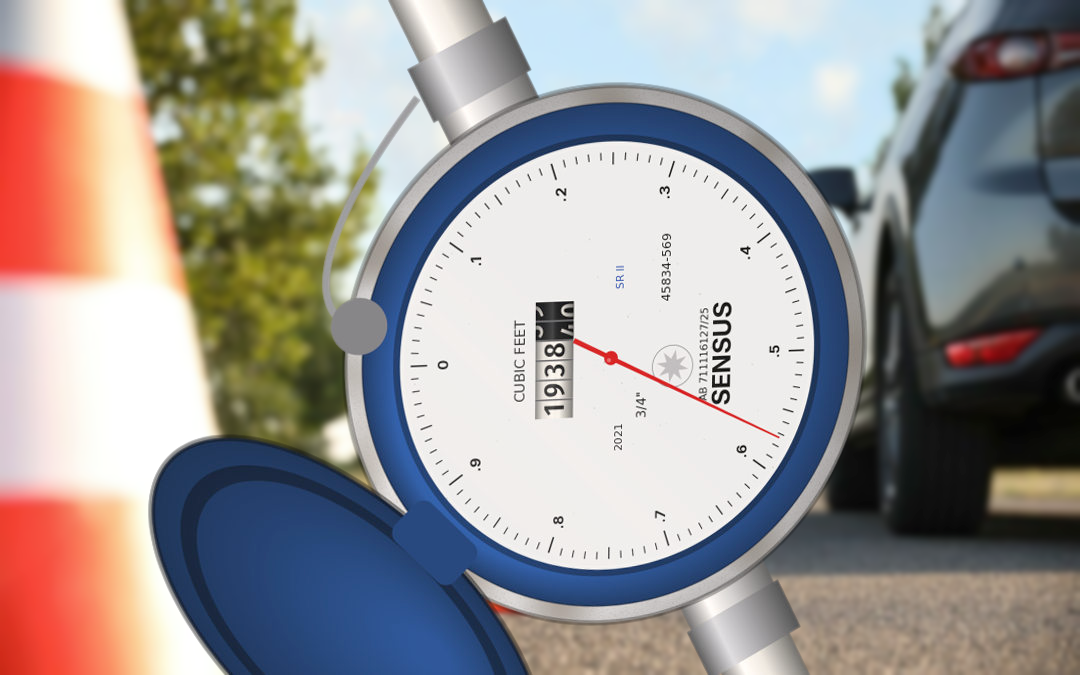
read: 193839.57 ft³
